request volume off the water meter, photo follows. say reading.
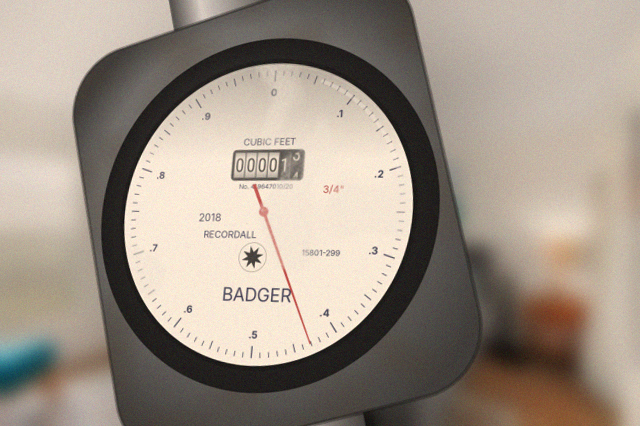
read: 13.43 ft³
